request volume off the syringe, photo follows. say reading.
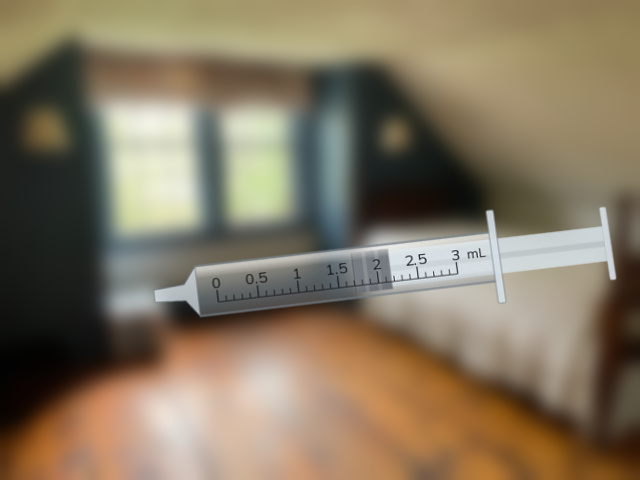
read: 1.7 mL
